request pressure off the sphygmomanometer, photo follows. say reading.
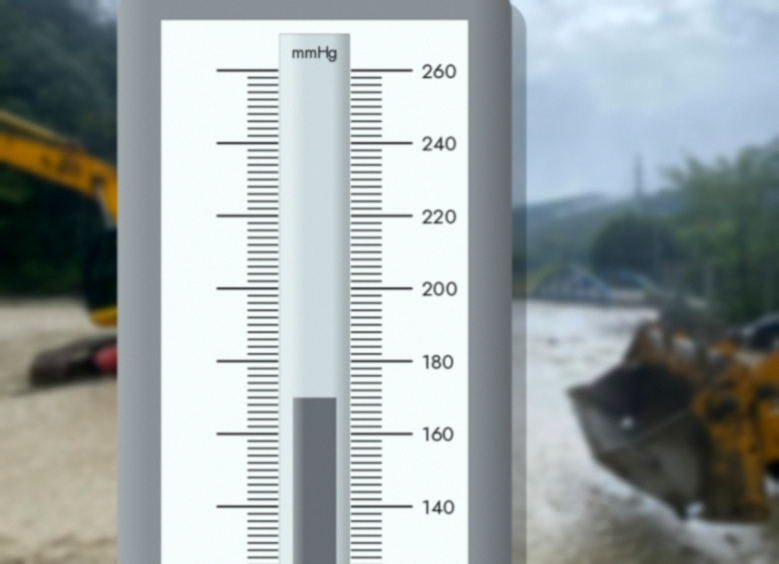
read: 170 mmHg
